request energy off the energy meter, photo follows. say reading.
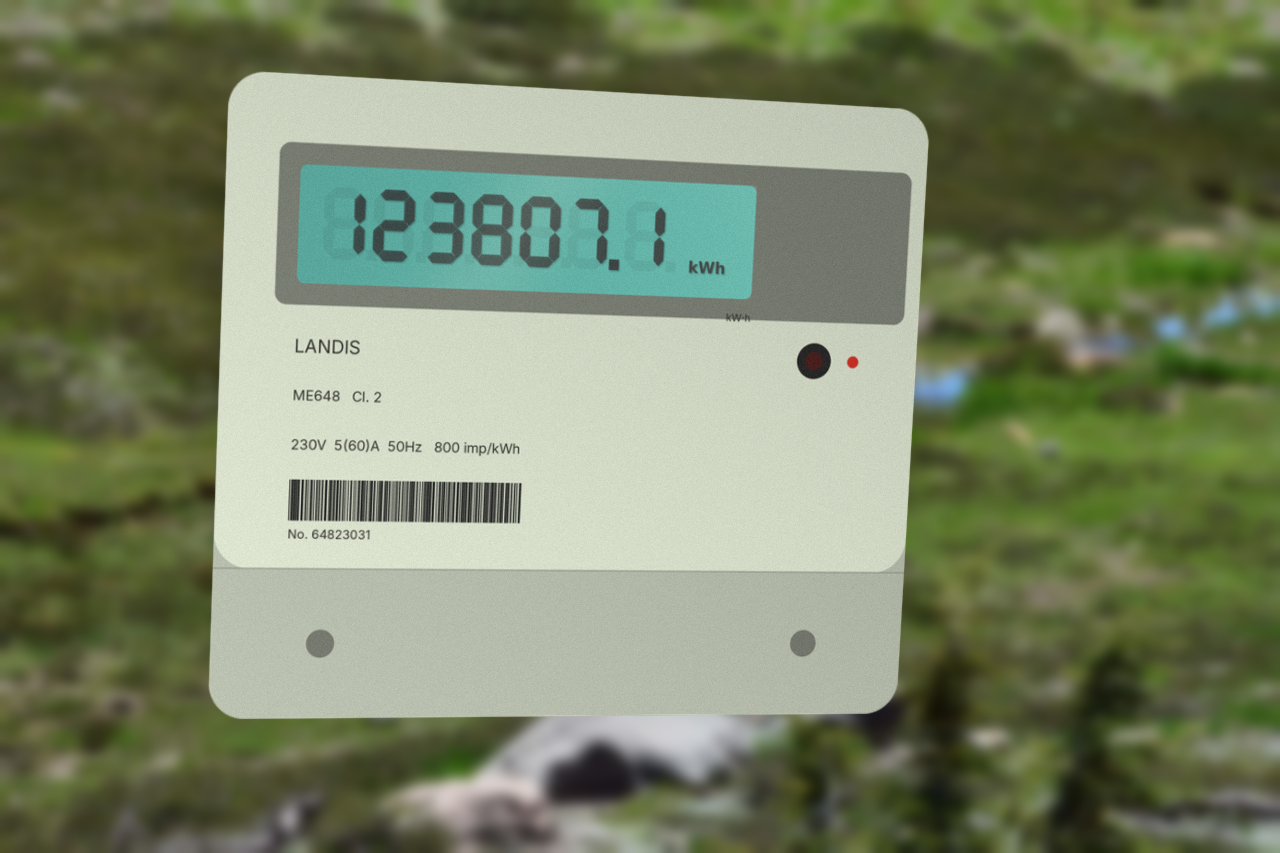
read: 123807.1 kWh
